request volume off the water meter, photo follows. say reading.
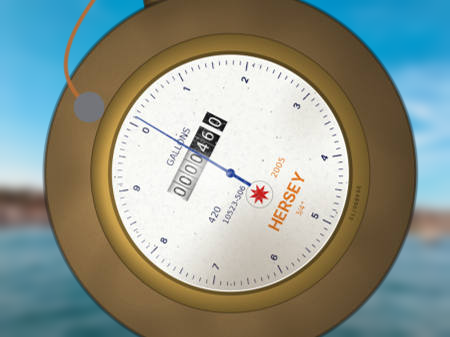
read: 460.1 gal
